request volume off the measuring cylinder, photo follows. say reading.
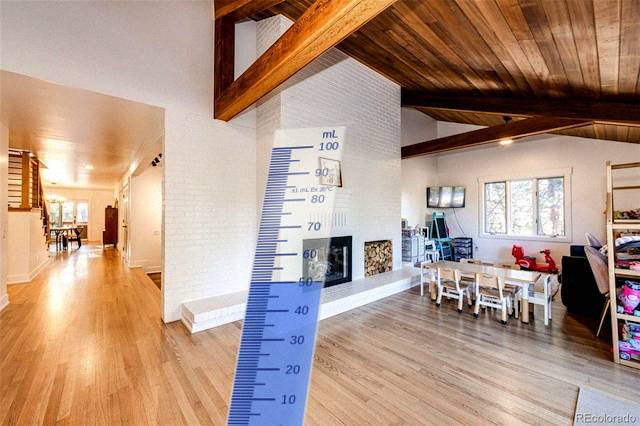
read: 50 mL
